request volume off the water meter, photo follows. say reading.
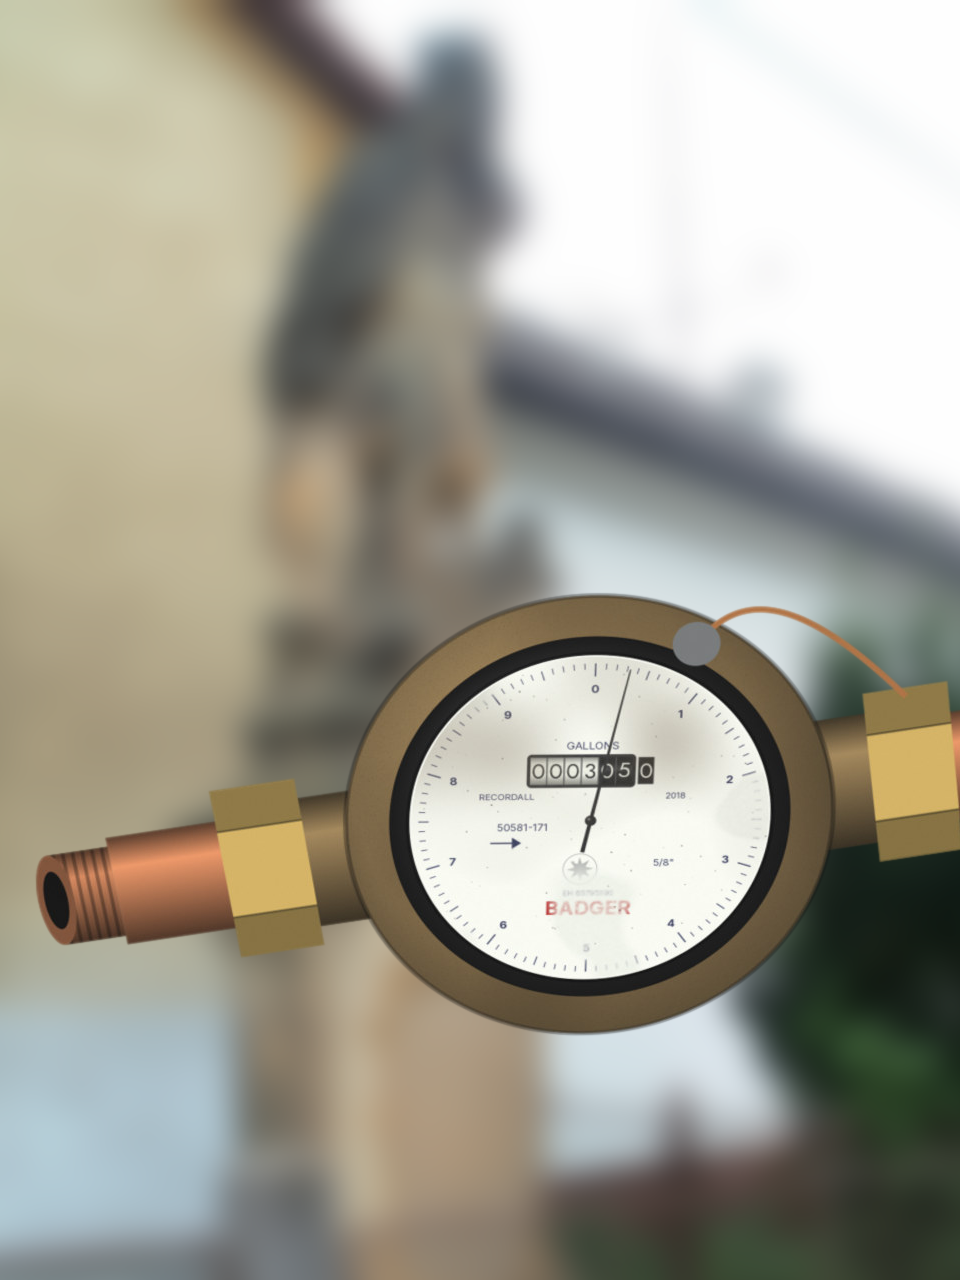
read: 3050.3 gal
